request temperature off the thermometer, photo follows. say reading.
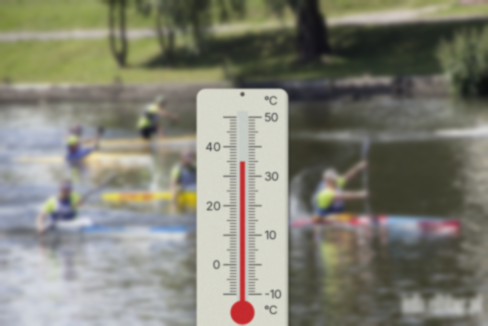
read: 35 °C
